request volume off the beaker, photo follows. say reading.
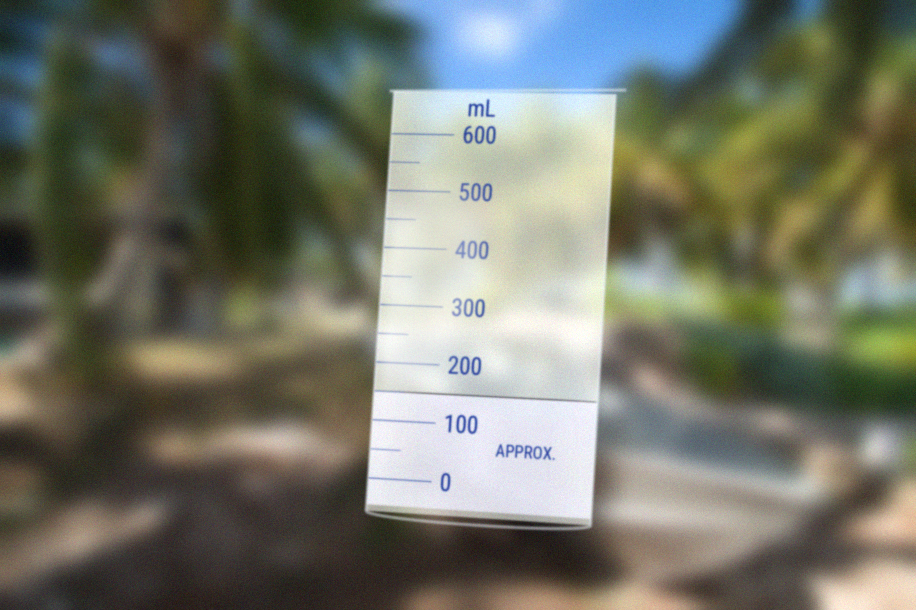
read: 150 mL
